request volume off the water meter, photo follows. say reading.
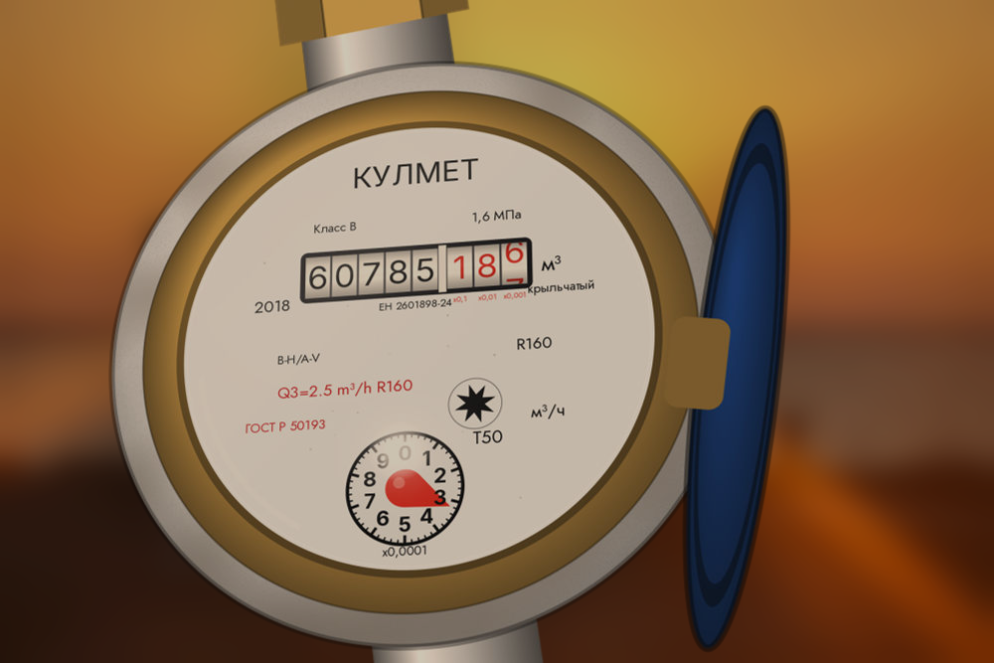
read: 60785.1863 m³
